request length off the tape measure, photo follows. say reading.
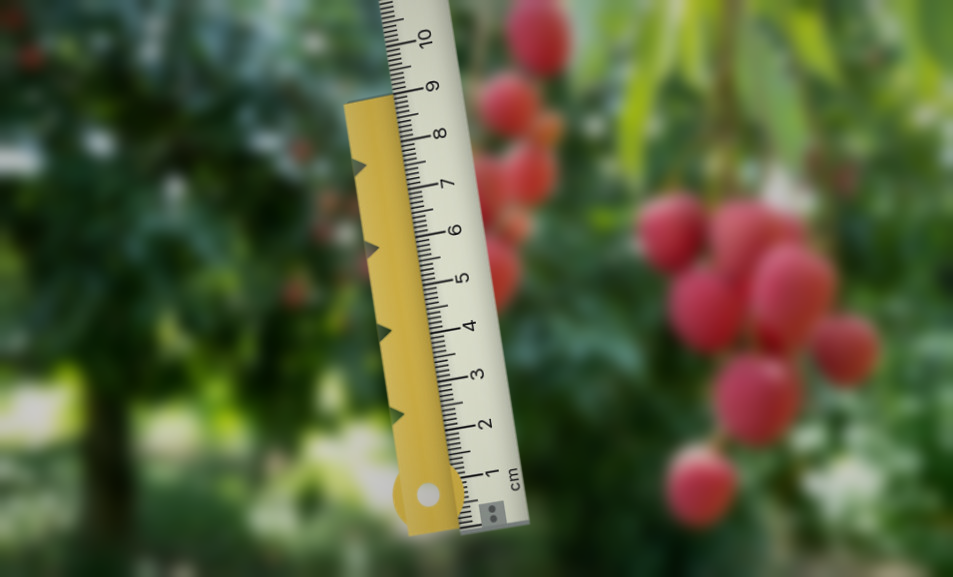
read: 9 cm
